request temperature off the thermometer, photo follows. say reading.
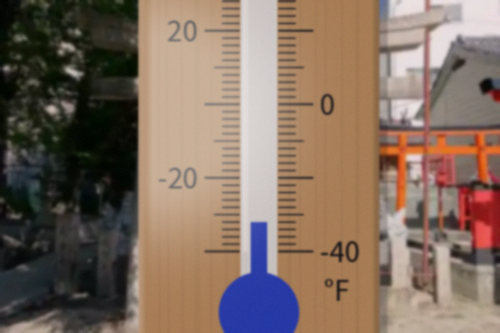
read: -32 °F
